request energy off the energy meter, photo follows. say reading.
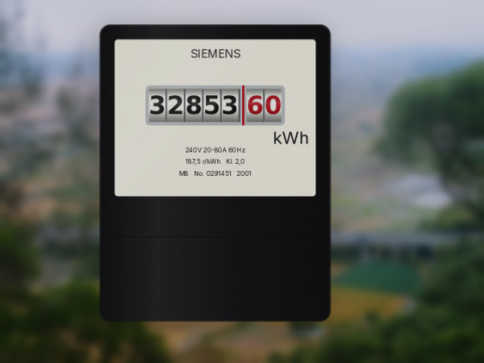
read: 32853.60 kWh
